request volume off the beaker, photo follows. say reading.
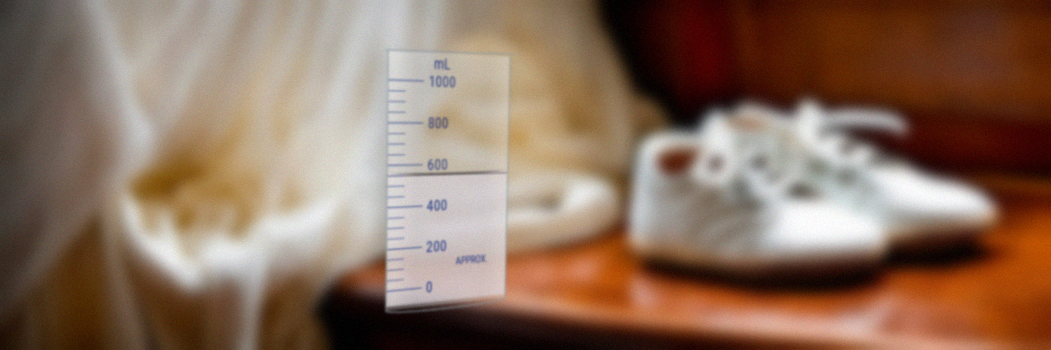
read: 550 mL
